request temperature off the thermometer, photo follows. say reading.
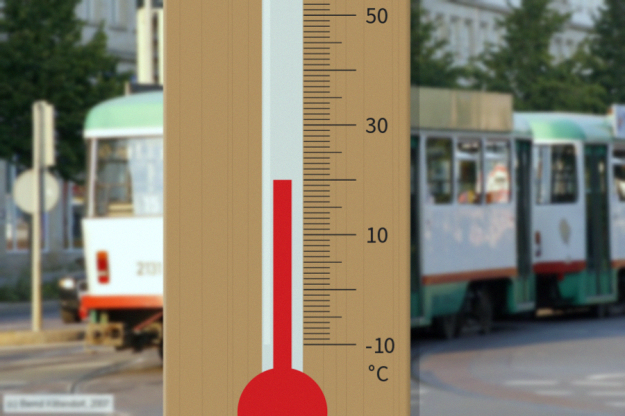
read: 20 °C
